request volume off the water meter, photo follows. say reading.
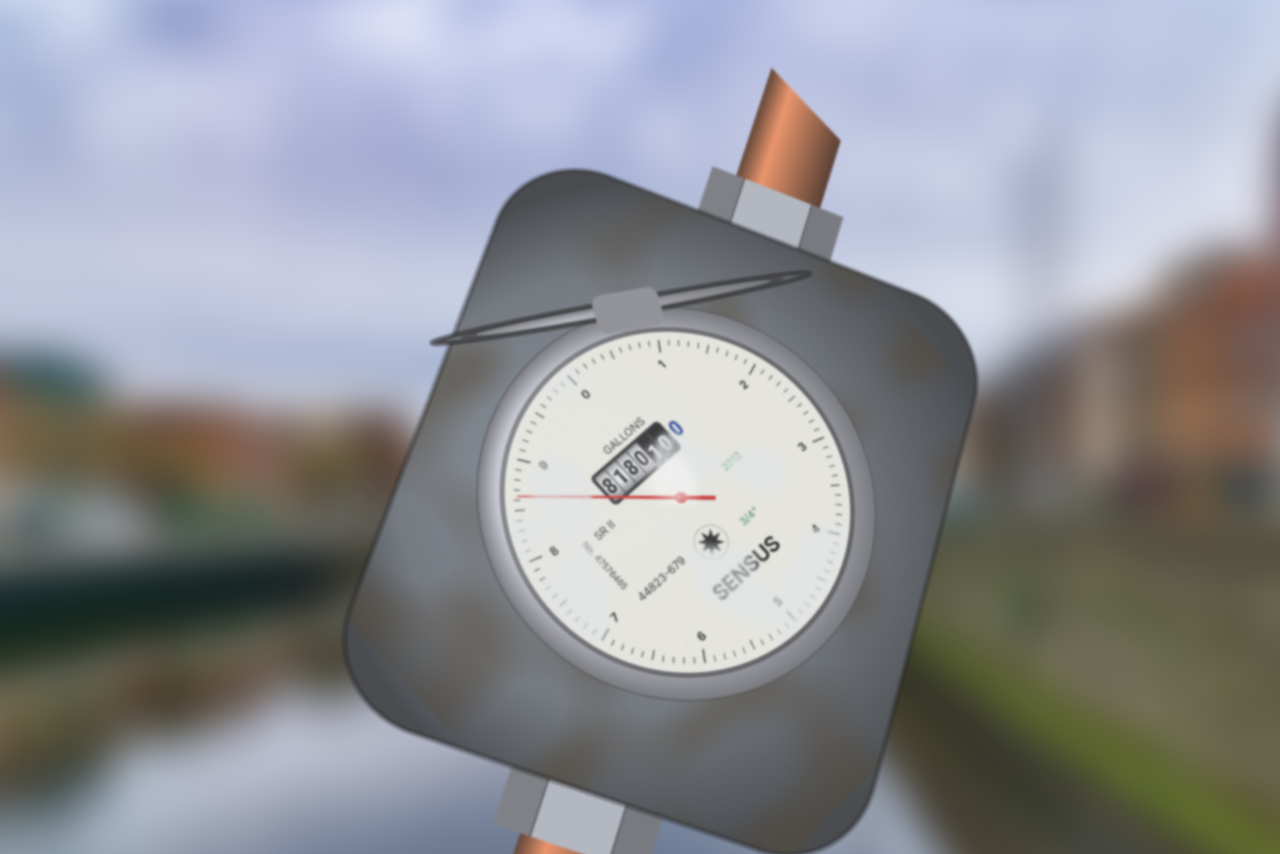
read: 8180098.6 gal
